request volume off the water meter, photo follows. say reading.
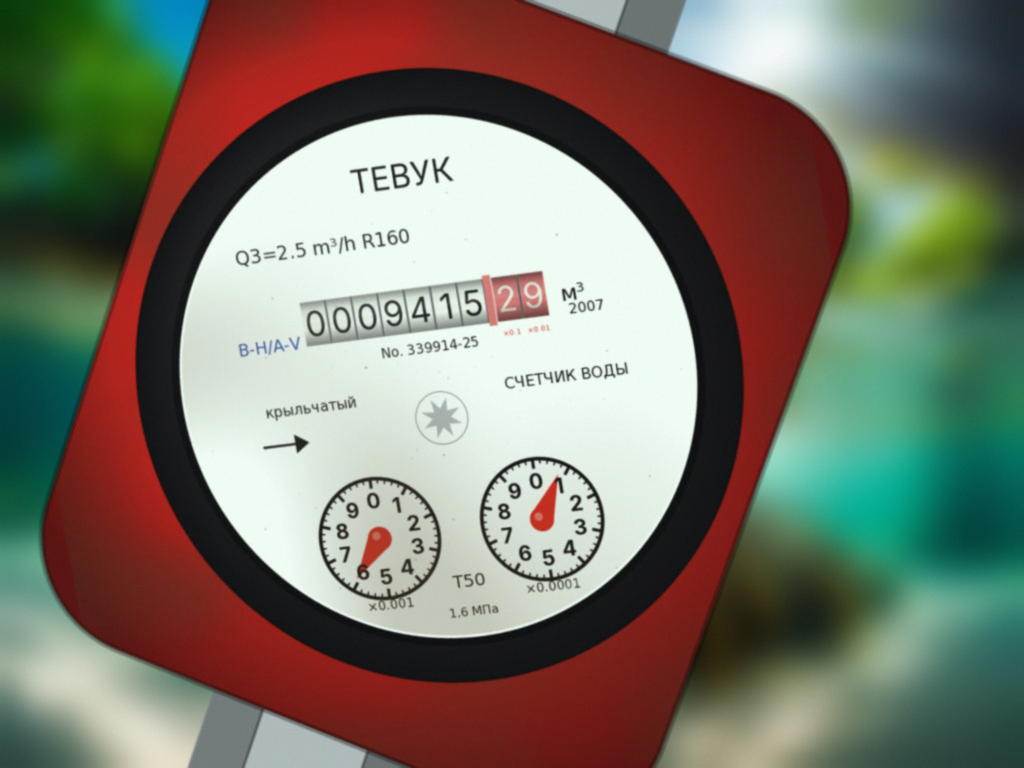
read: 9415.2960 m³
